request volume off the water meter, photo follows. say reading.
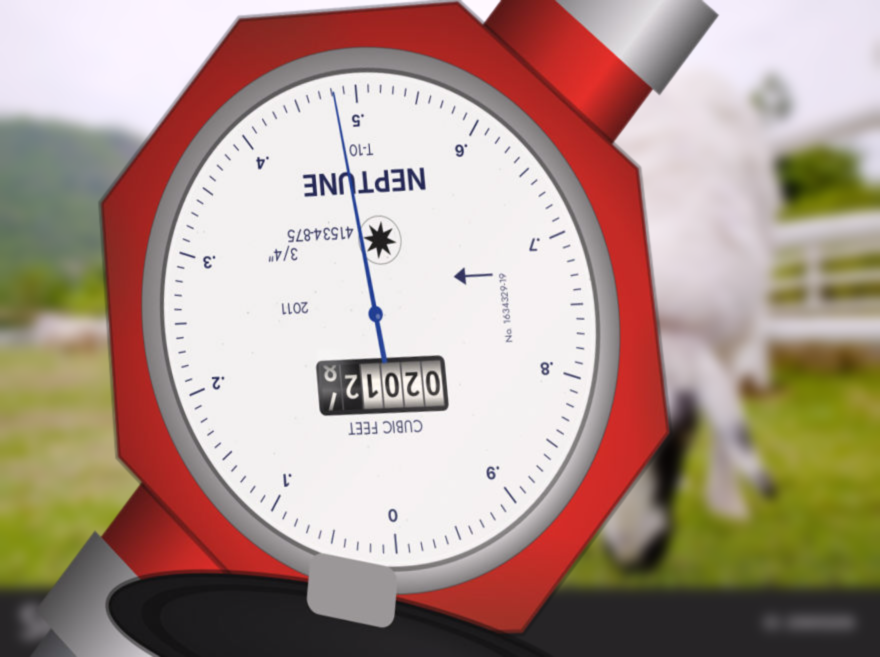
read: 20127.48 ft³
